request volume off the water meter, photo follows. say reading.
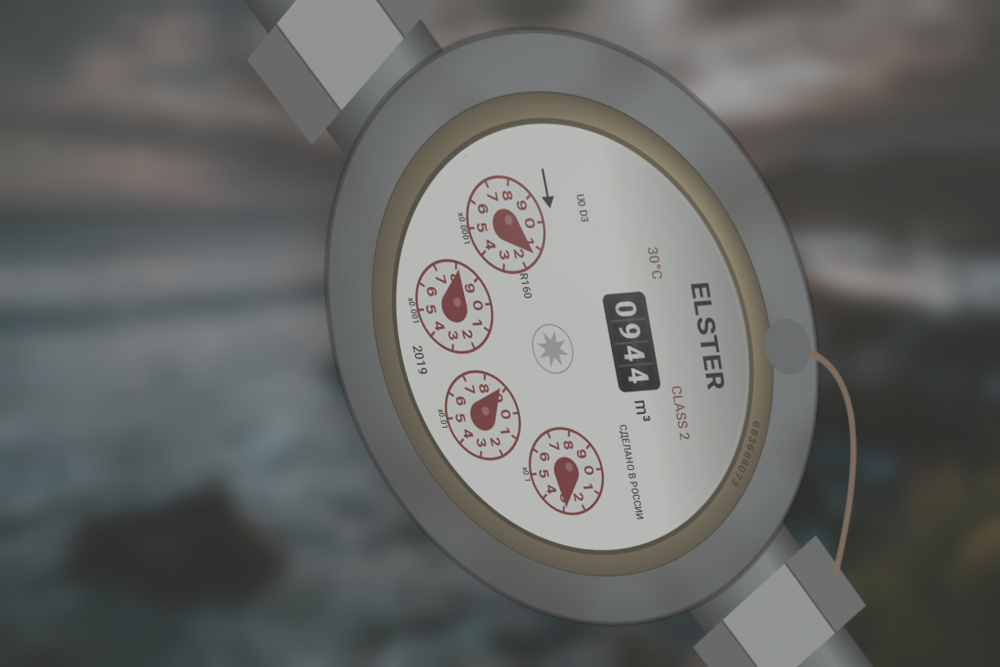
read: 944.2881 m³
